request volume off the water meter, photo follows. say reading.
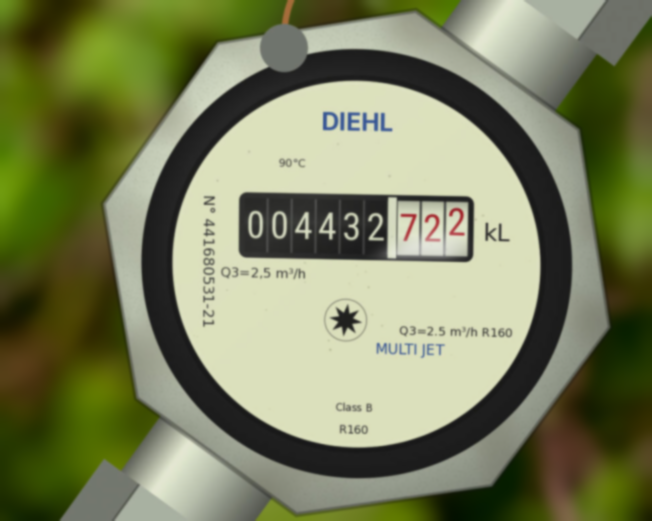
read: 4432.722 kL
